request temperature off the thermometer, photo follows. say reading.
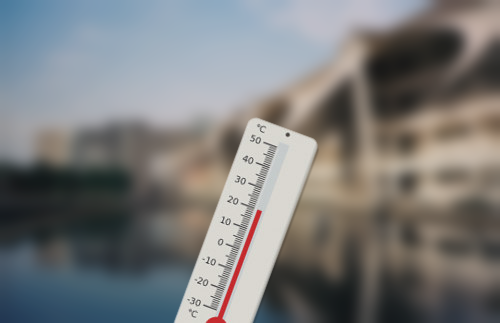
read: 20 °C
